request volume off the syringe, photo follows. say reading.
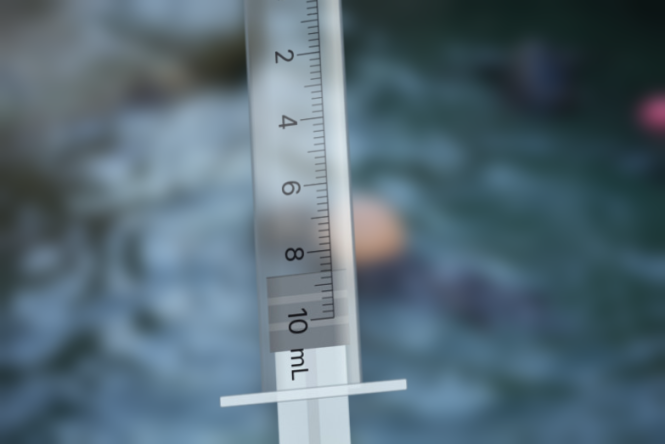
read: 8.6 mL
